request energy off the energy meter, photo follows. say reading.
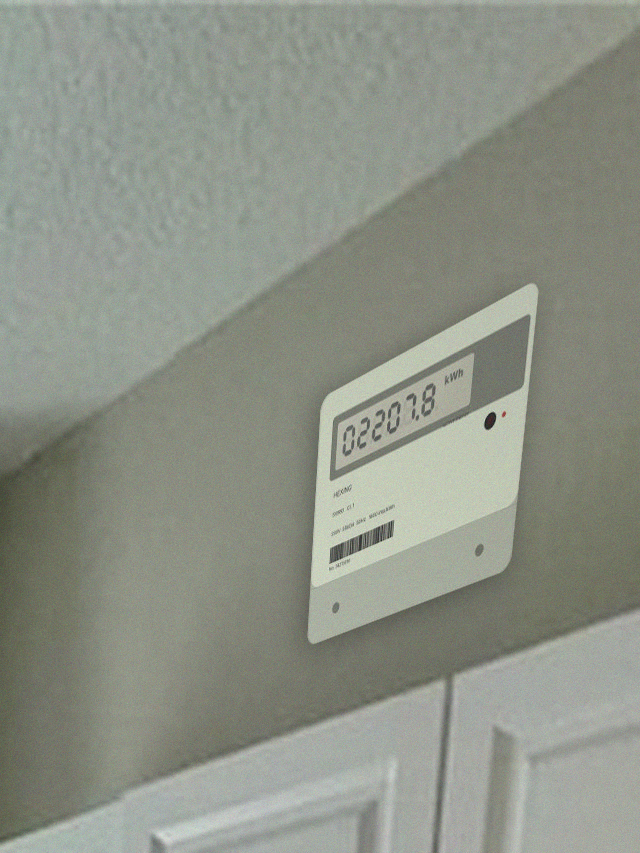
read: 2207.8 kWh
